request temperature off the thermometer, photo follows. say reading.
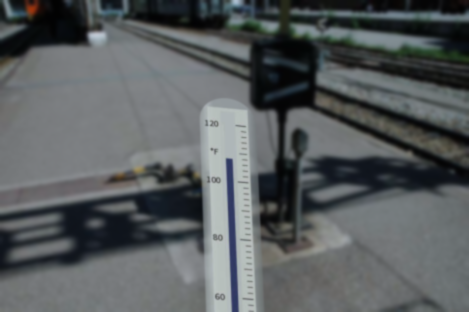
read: 108 °F
